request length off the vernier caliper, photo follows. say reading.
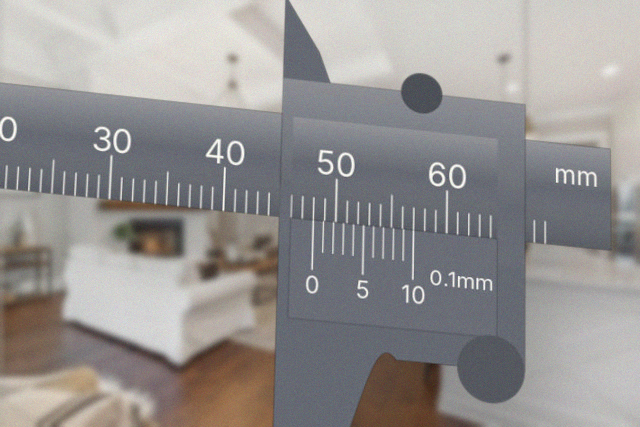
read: 48.0 mm
